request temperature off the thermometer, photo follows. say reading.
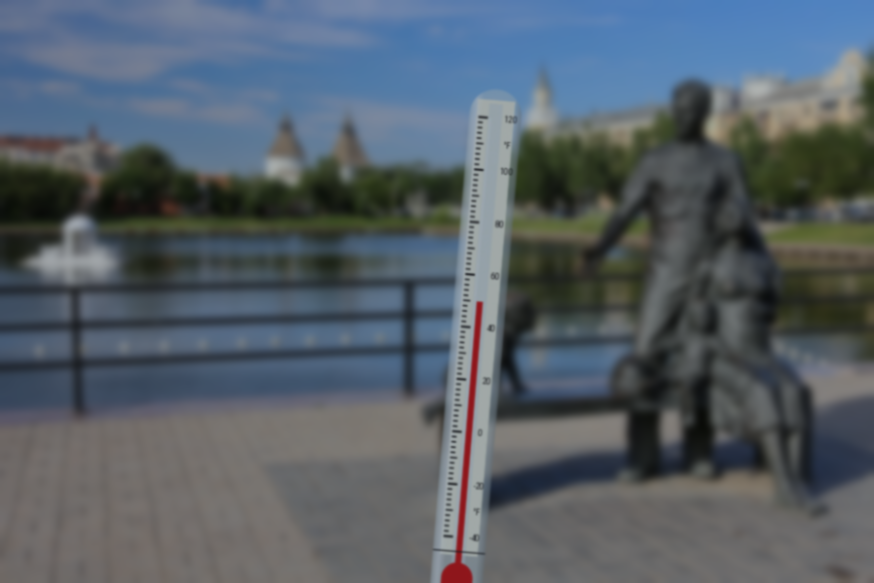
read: 50 °F
